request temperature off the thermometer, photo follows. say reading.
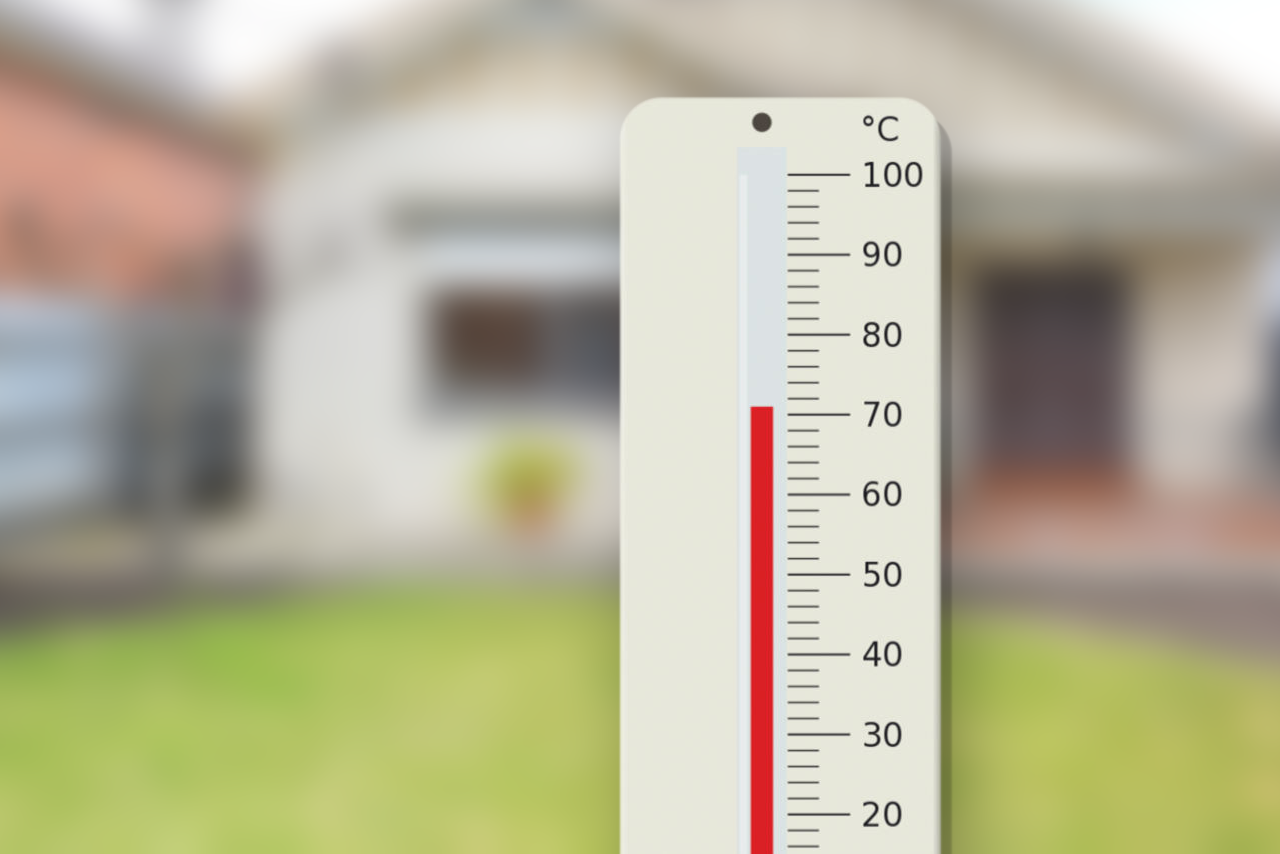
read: 71 °C
